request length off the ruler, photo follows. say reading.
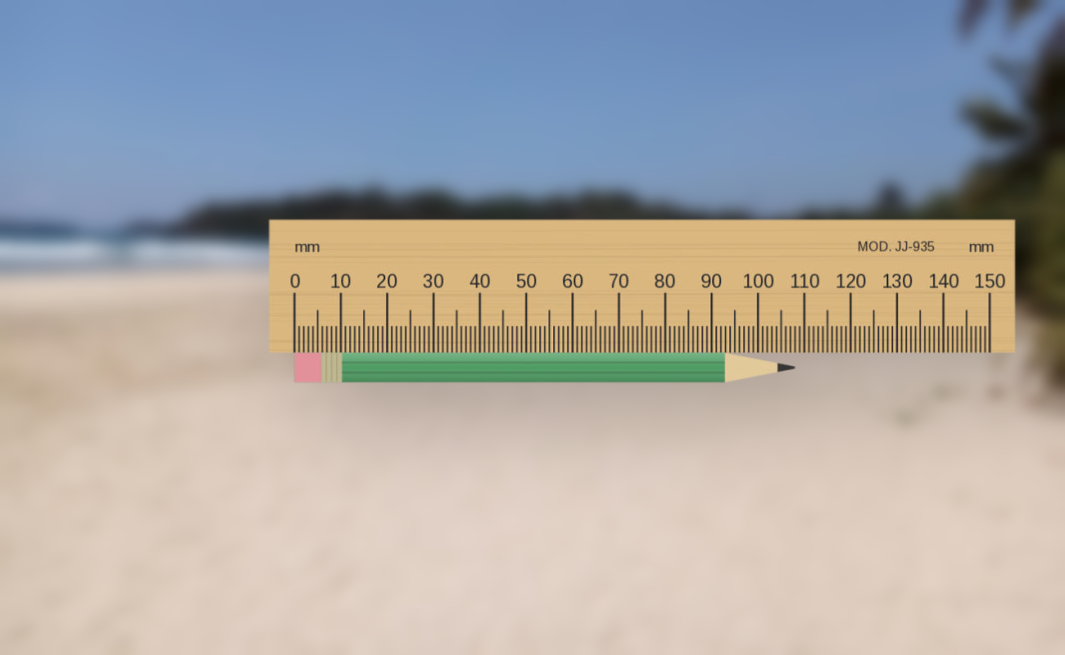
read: 108 mm
